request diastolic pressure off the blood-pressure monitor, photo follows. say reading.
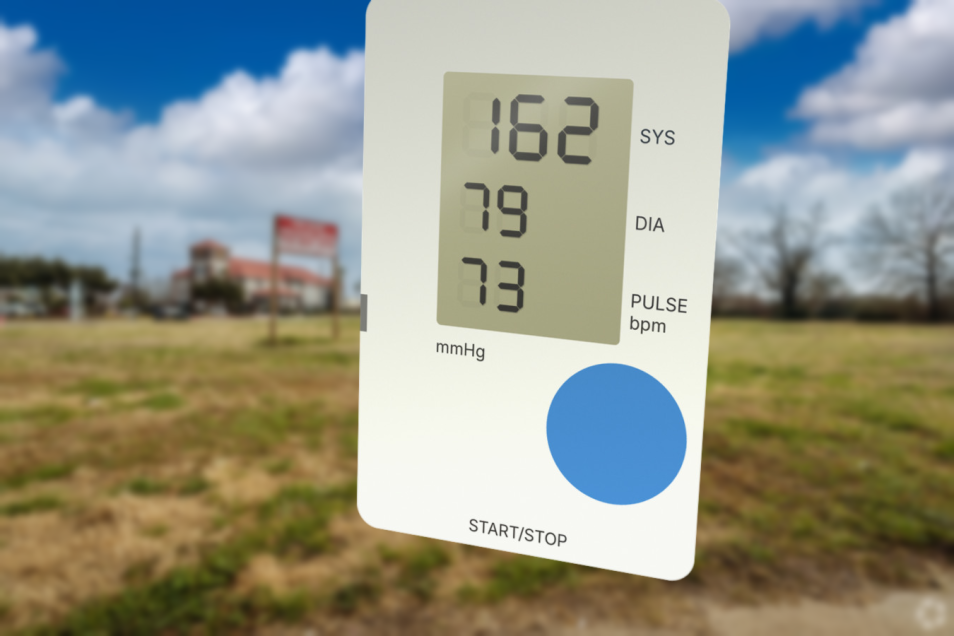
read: 79 mmHg
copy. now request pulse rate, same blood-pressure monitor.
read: 73 bpm
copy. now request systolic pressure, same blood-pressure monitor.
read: 162 mmHg
